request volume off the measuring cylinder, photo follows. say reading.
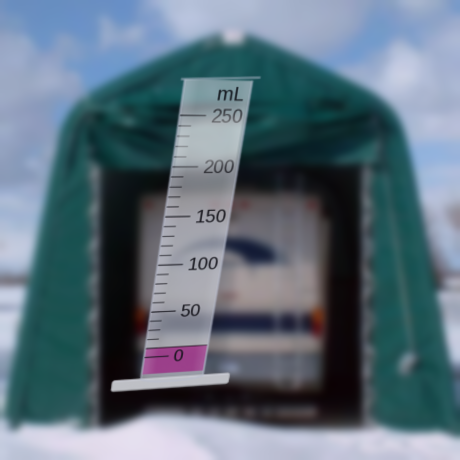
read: 10 mL
